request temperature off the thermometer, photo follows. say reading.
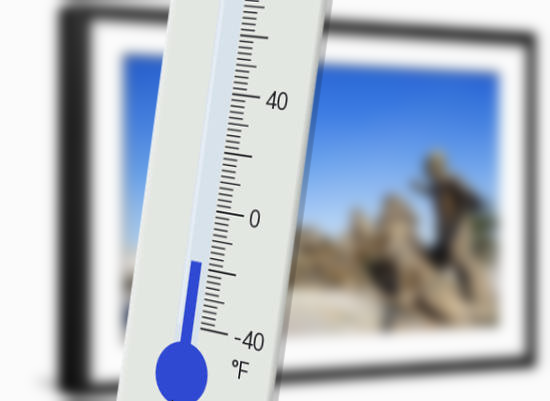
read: -18 °F
